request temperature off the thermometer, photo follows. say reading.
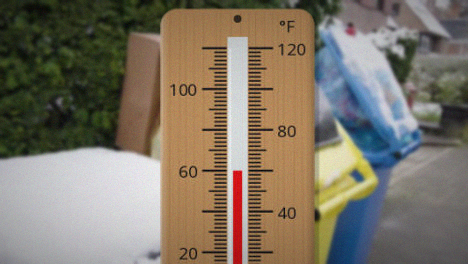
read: 60 °F
